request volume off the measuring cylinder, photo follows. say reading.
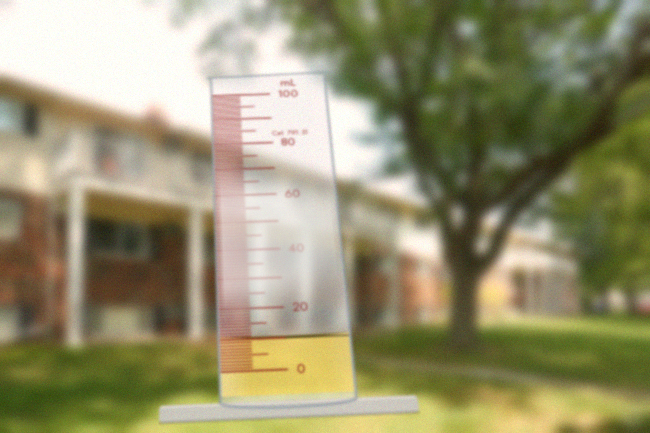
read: 10 mL
